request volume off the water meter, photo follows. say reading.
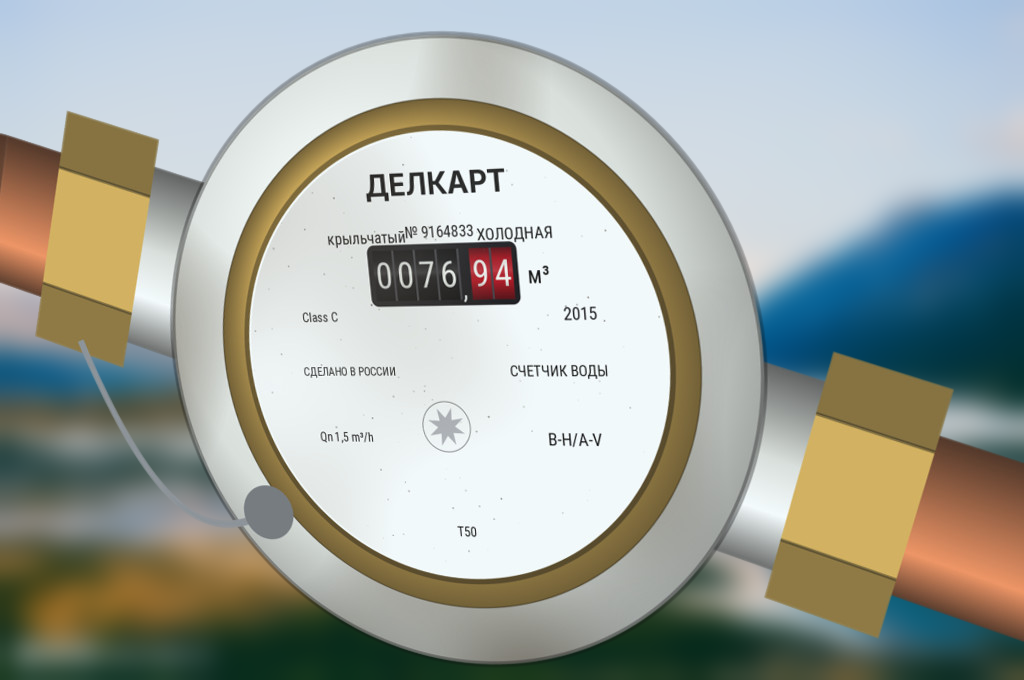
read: 76.94 m³
